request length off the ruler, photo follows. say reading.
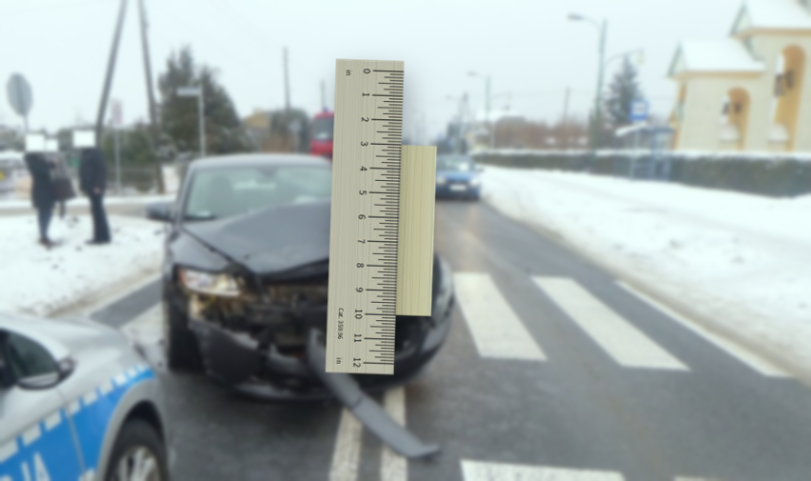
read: 7 in
